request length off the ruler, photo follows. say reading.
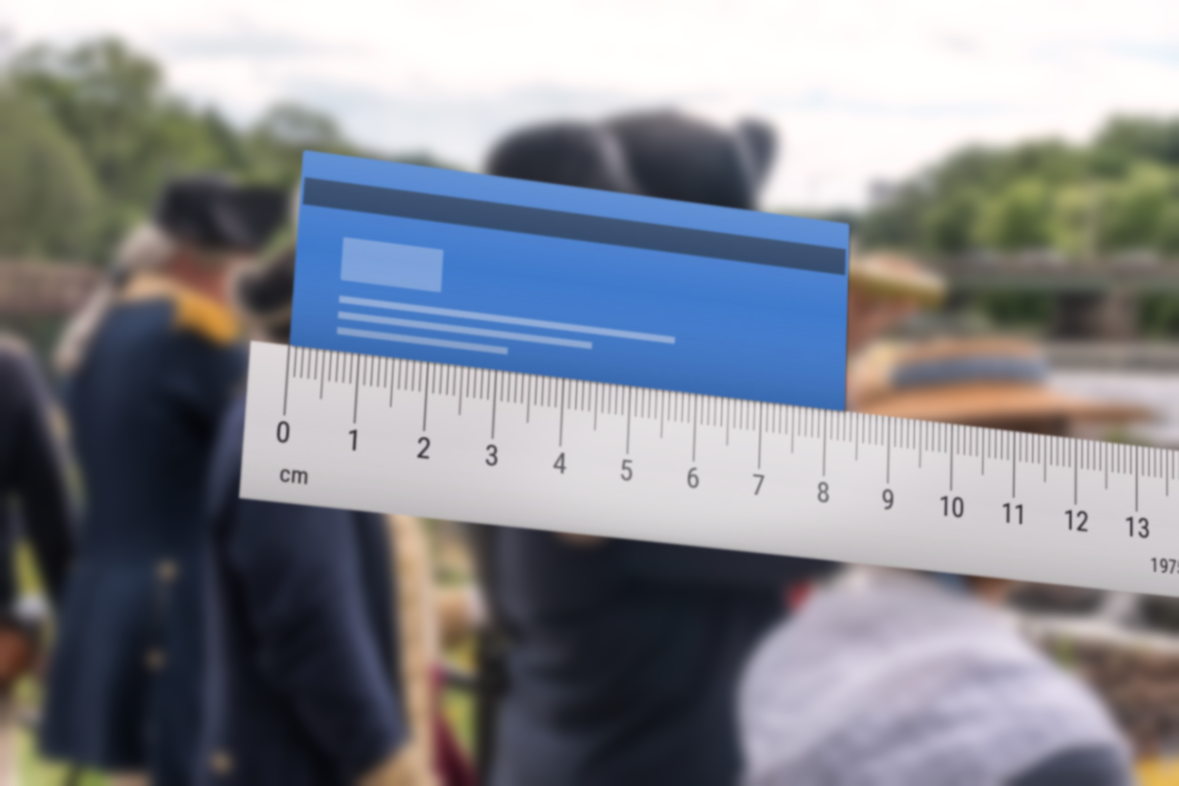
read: 8.3 cm
